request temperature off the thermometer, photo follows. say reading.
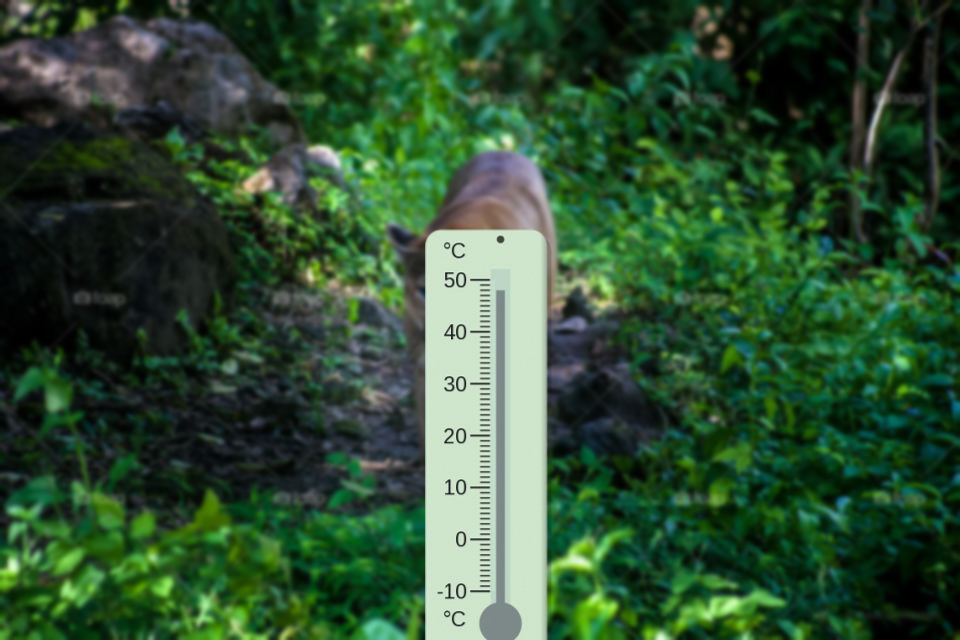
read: 48 °C
